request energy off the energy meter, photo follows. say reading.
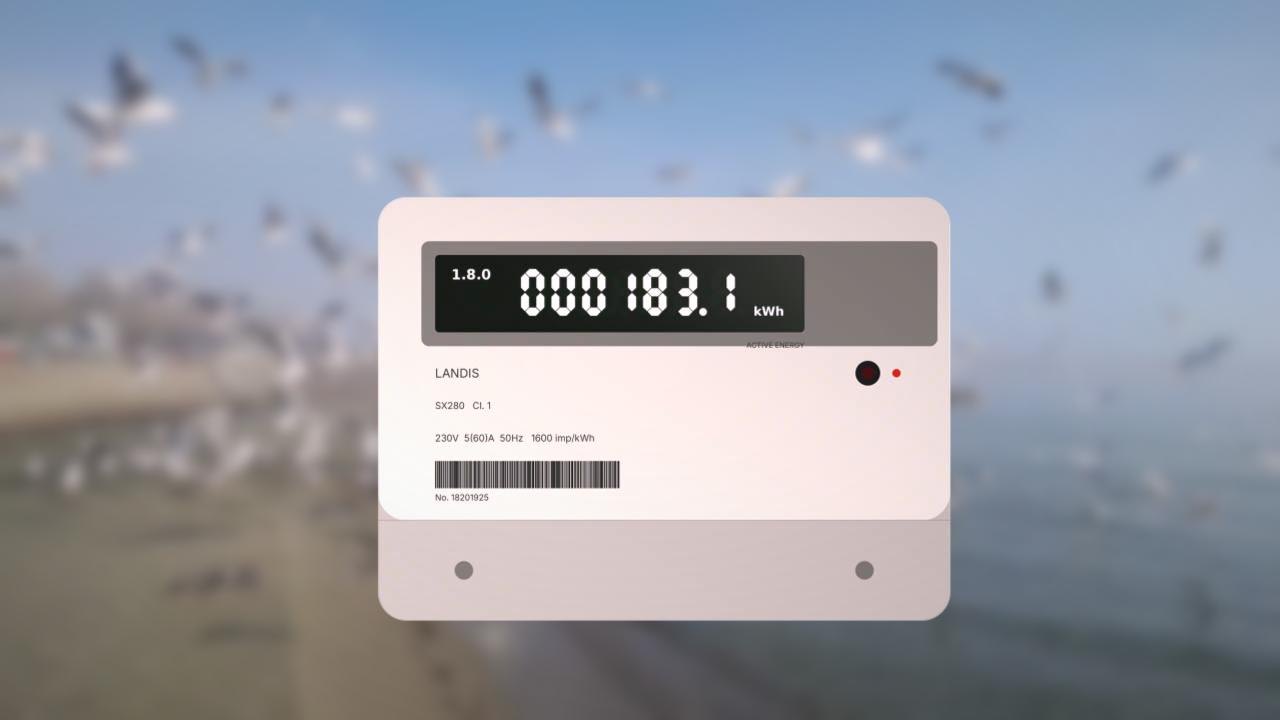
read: 183.1 kWh
